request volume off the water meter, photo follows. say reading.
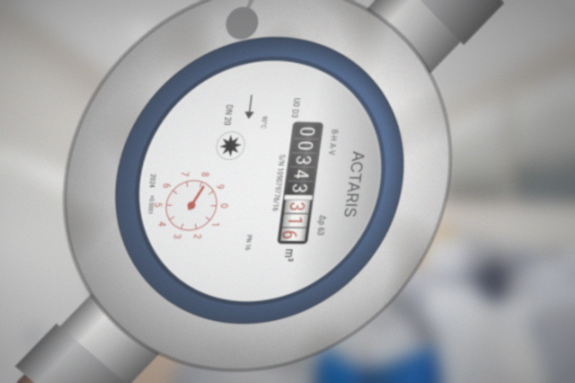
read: 343.3158 m³
